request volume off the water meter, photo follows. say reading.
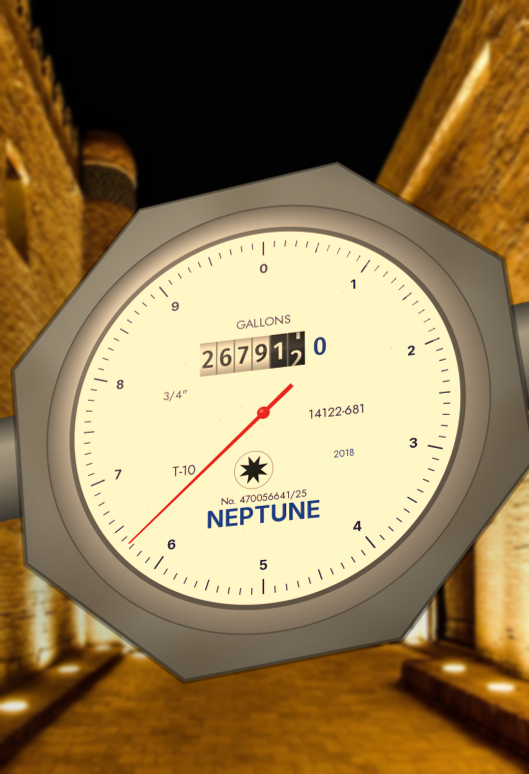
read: 2679116.3 gal
